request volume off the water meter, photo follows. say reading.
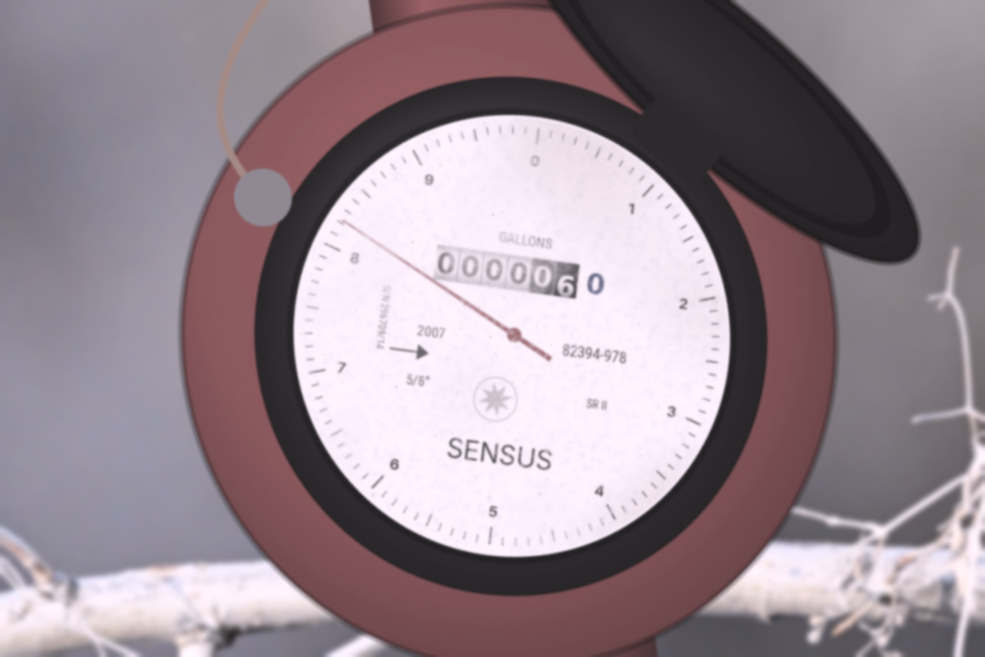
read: 58.2 gal
